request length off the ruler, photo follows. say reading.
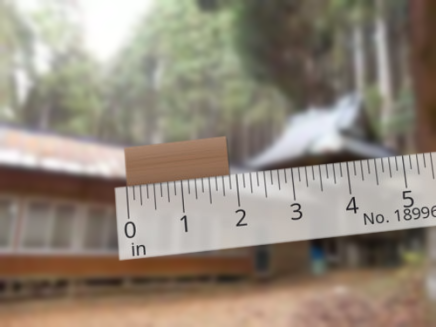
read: 1.875 in
